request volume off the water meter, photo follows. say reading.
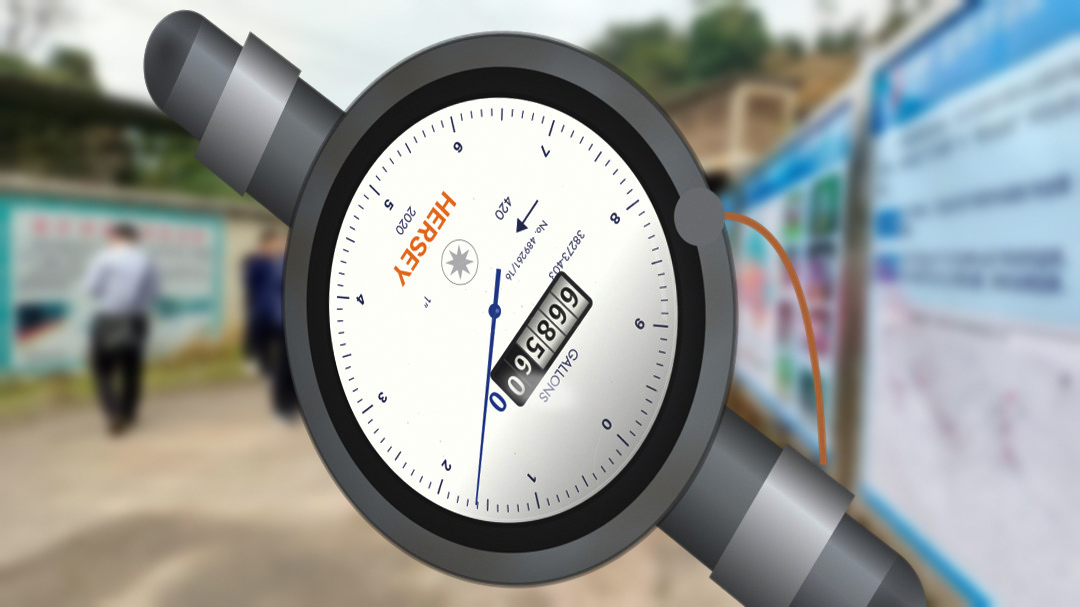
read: 6685601.6 gal
